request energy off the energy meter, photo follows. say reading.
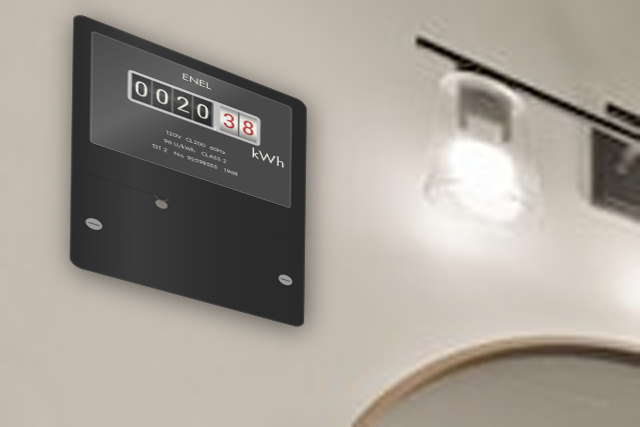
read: 20.38 kWh
